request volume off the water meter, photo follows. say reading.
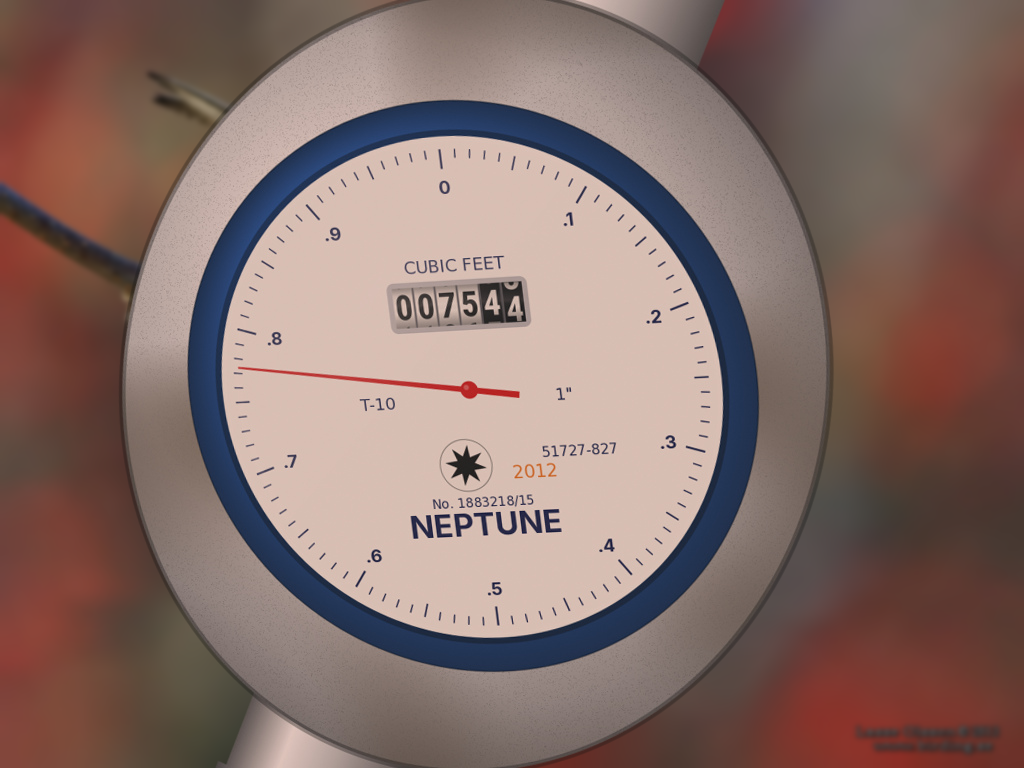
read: 7543.77 ft³
